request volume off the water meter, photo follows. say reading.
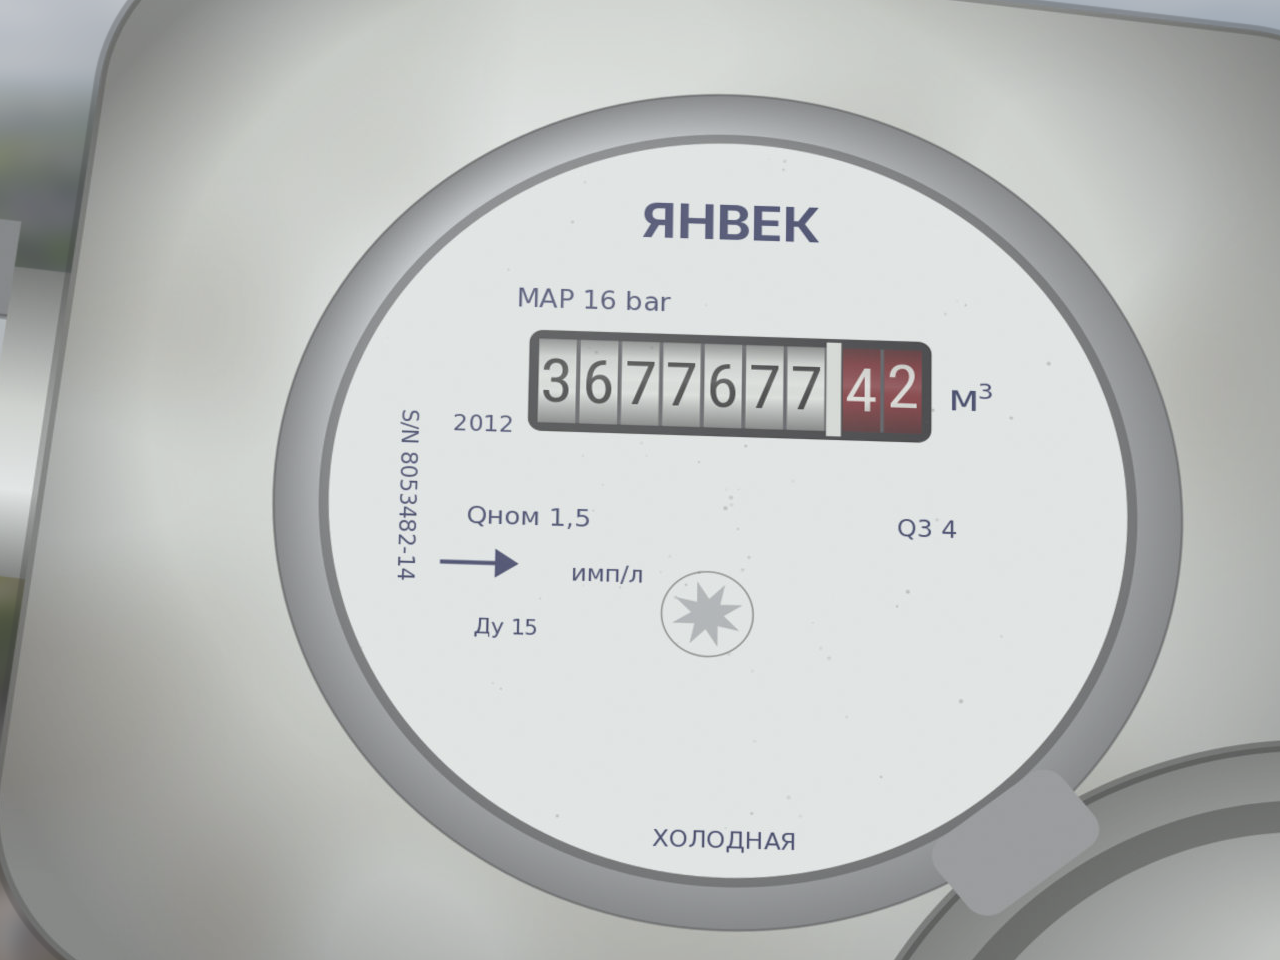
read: 3677677.42 m³
